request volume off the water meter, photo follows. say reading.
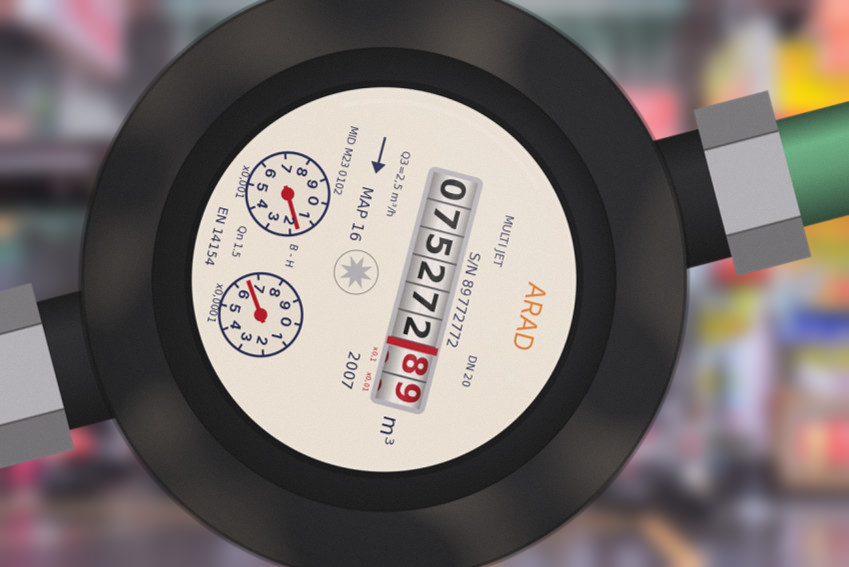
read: 75272.8916 m³
